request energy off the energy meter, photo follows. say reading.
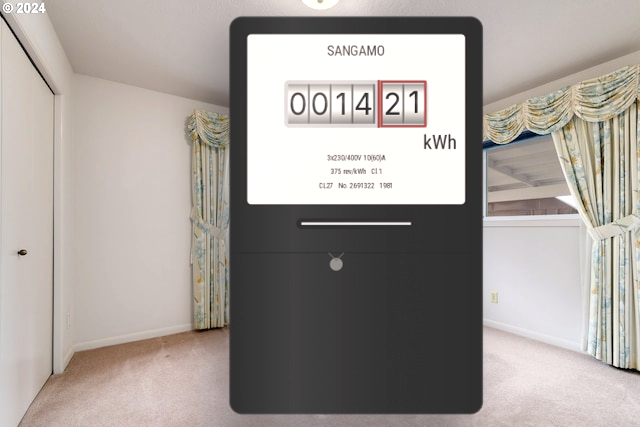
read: 14.21 kWh
